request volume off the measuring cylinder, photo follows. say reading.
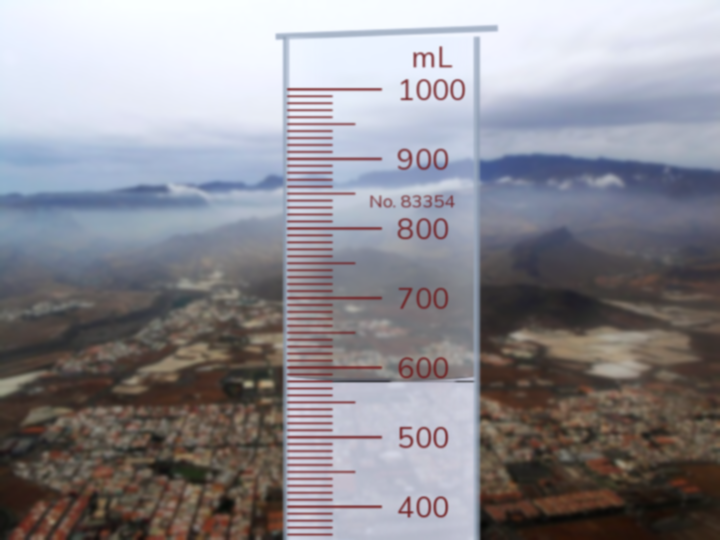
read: 580 mL
